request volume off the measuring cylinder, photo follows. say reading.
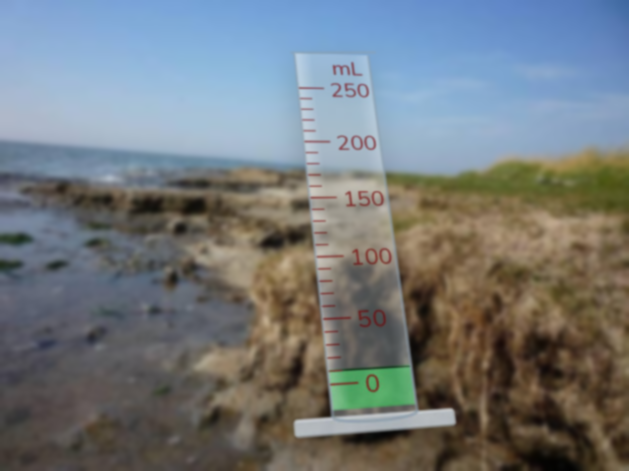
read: 10 mL
